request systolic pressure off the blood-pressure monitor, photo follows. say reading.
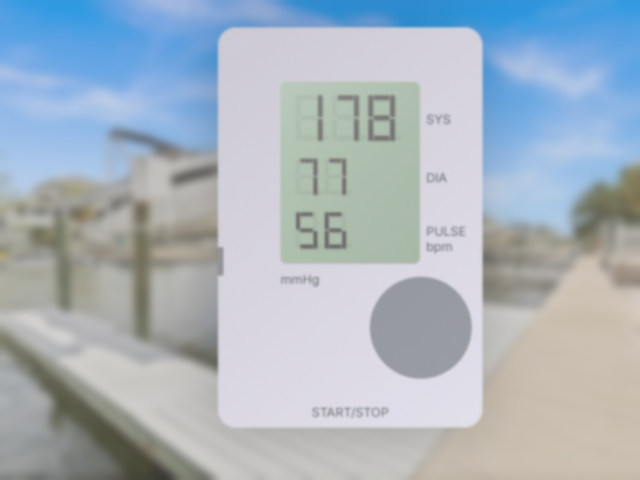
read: 178 mmHg
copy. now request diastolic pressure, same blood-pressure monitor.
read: 77 mmHg
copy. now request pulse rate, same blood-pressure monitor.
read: 56 bpm
